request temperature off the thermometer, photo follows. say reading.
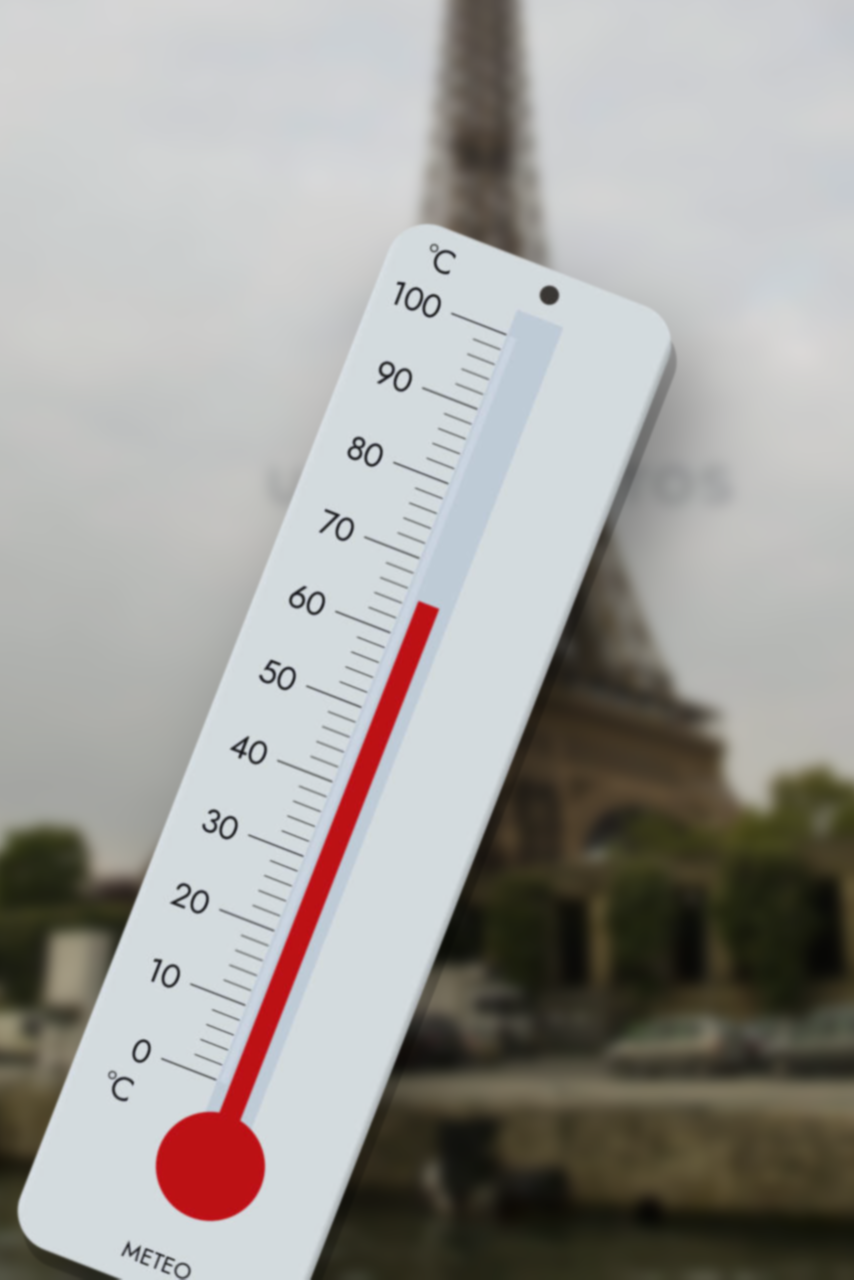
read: 65 °C
